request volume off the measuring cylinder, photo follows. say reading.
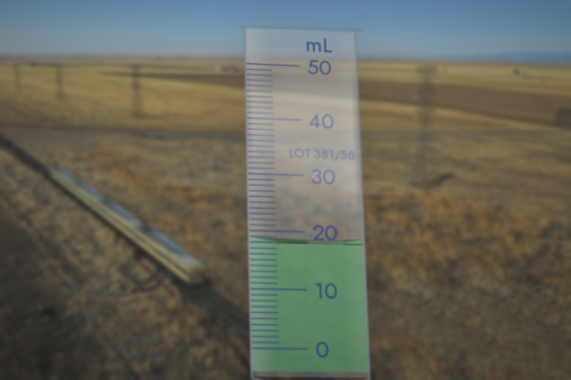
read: 18 mL
